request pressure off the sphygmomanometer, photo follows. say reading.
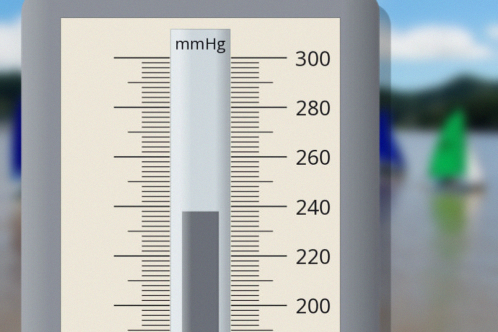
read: 238 mmHg
